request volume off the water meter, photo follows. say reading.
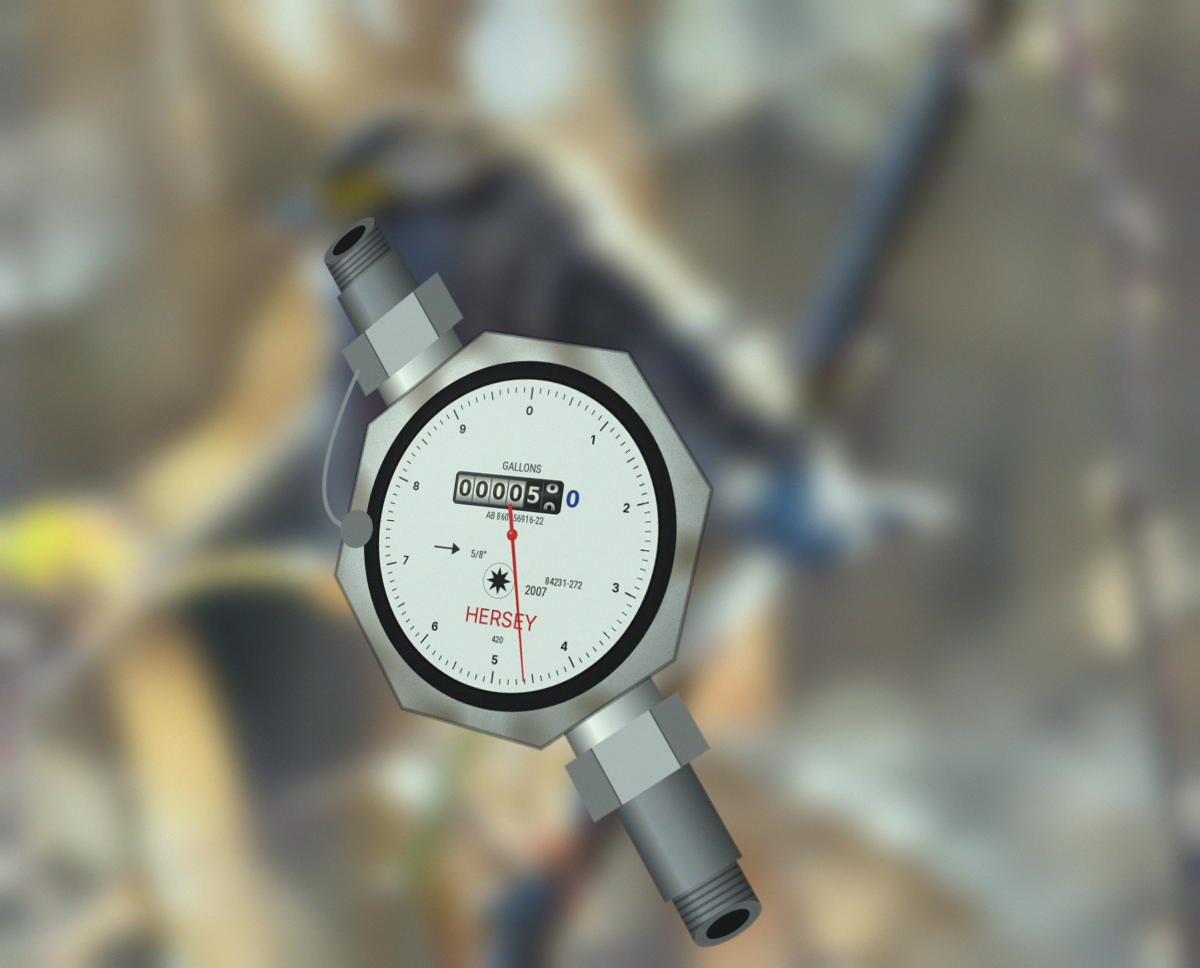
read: 584.6 gal
